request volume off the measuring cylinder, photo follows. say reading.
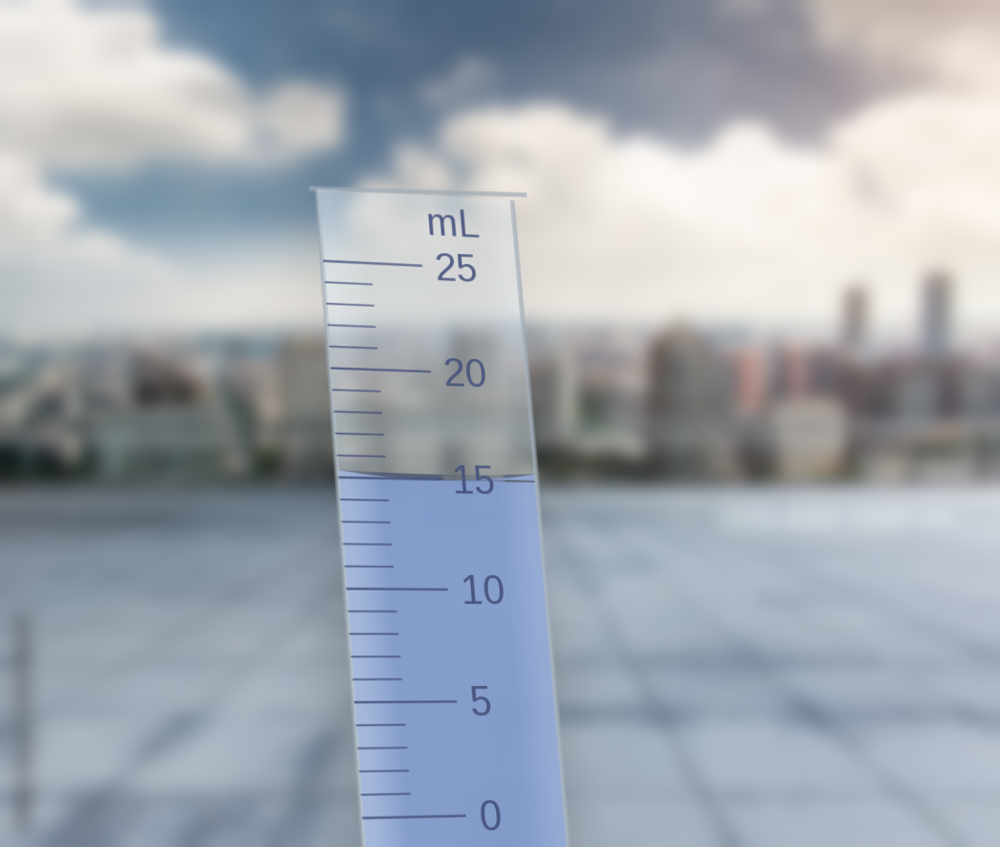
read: 15 mL
